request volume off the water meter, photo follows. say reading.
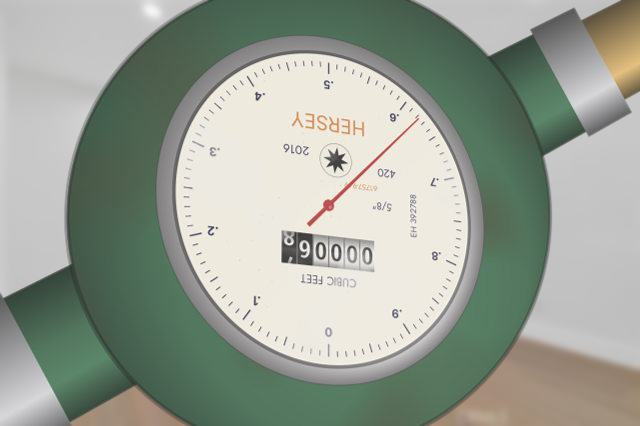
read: 67.62 ft³
